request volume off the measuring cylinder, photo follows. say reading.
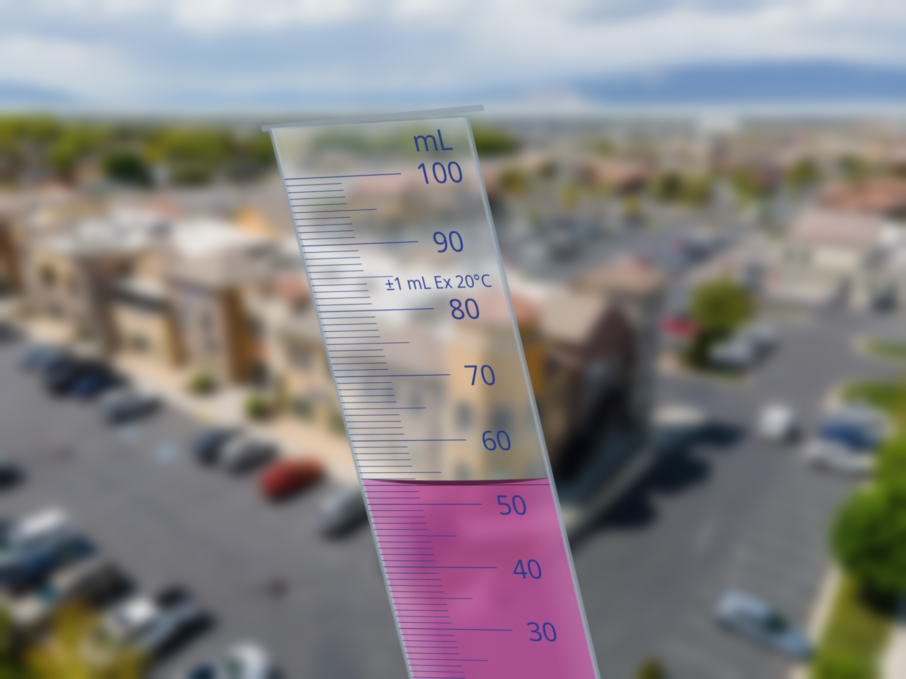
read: 53 mL
